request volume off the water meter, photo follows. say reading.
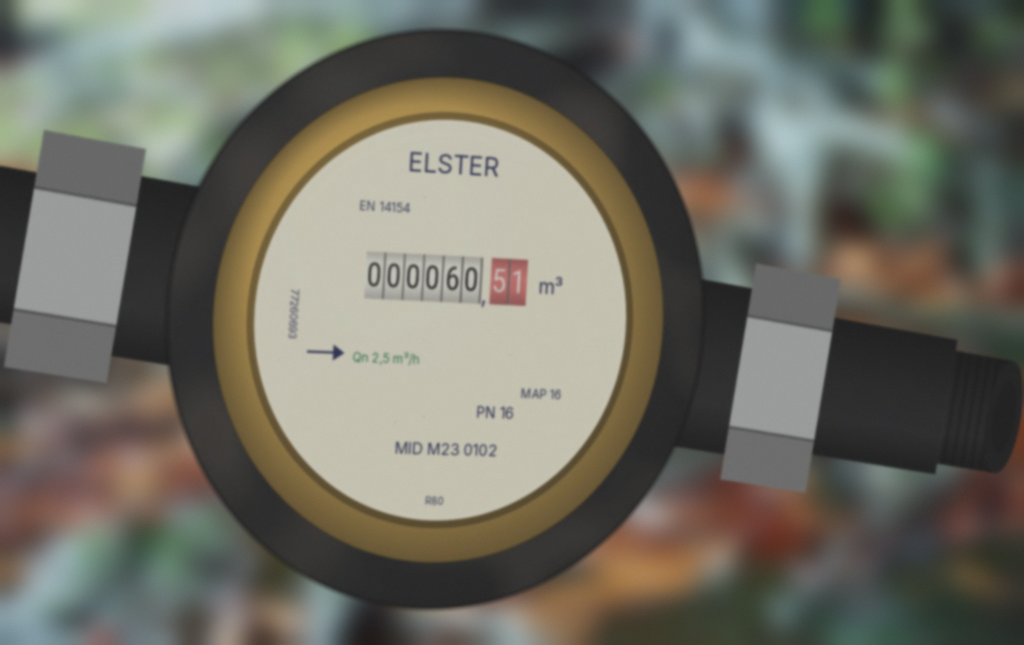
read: 60.51 m³
